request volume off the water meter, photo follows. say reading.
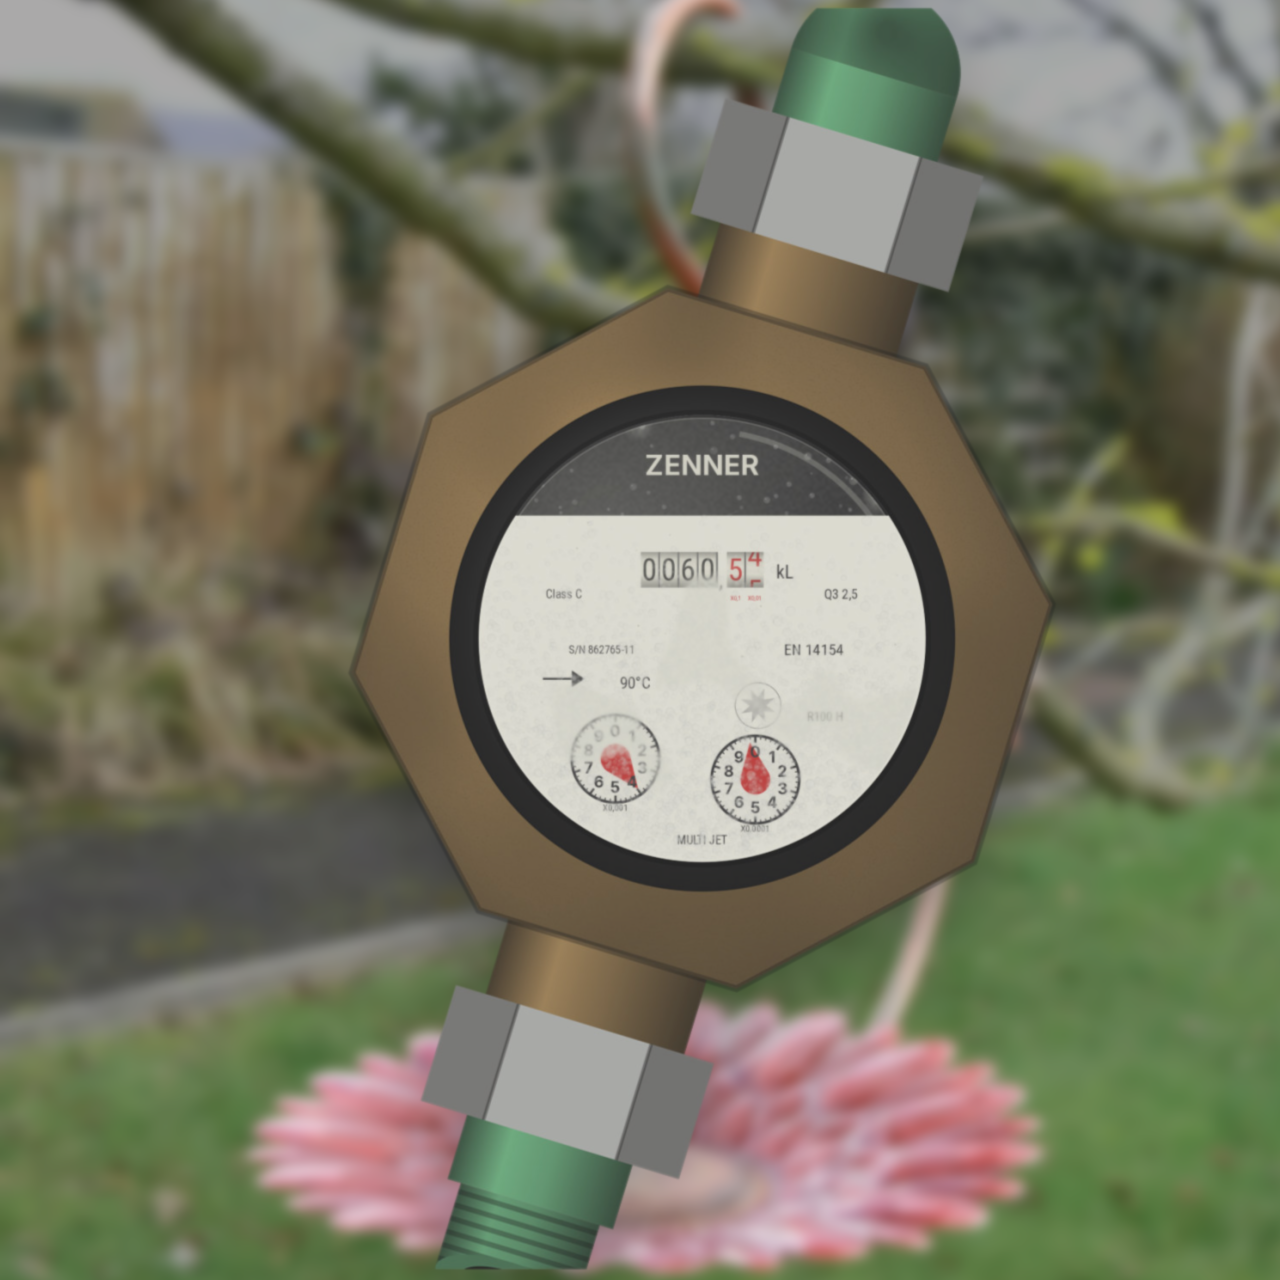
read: 60.5439 kL
